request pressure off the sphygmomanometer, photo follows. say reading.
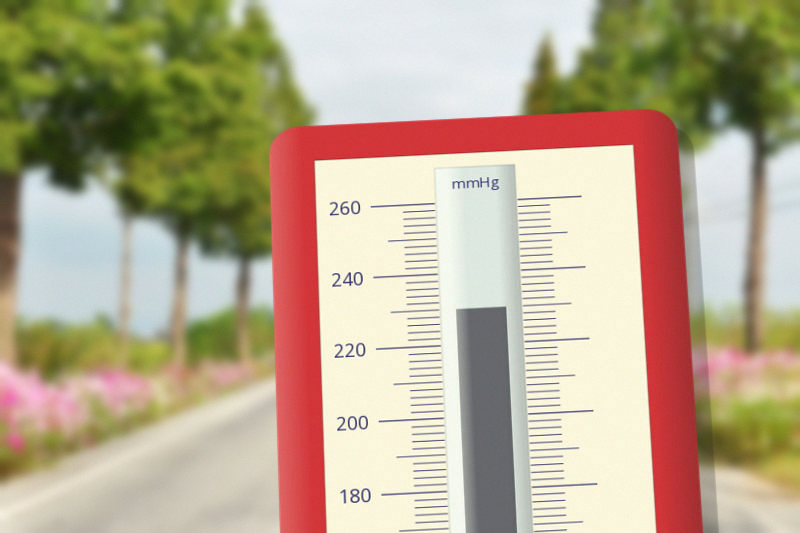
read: 230 mmHg
